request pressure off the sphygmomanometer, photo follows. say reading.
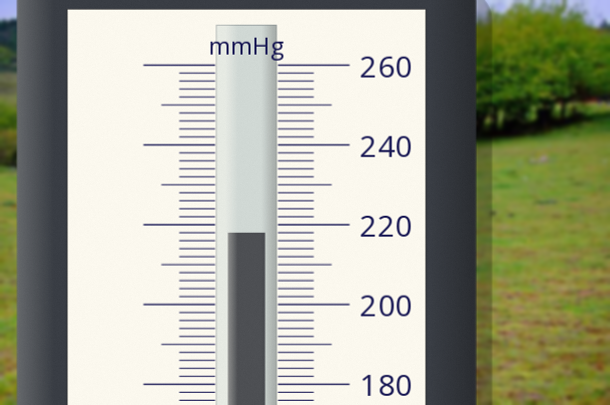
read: 218 mmHg
